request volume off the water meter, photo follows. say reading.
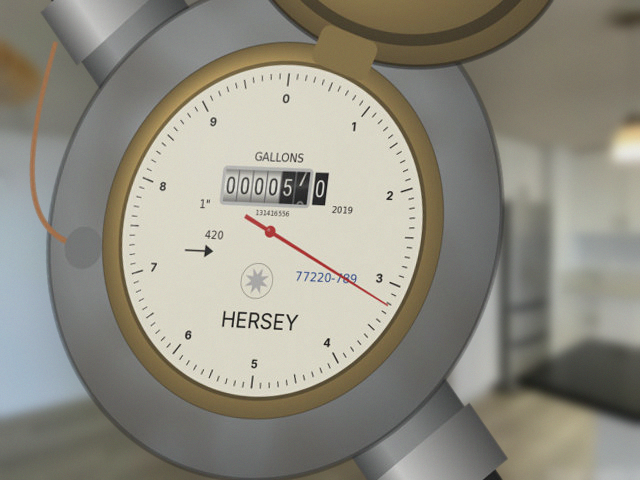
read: 573.2 gal
